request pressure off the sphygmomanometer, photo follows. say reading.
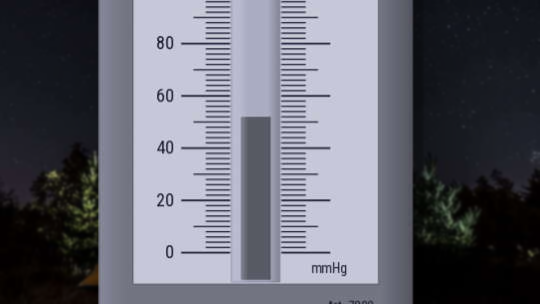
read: 52 mmHg
